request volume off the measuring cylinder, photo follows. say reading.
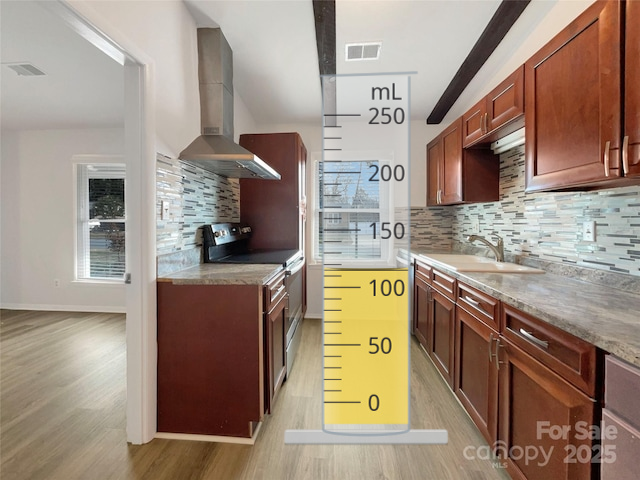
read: 115 mL
